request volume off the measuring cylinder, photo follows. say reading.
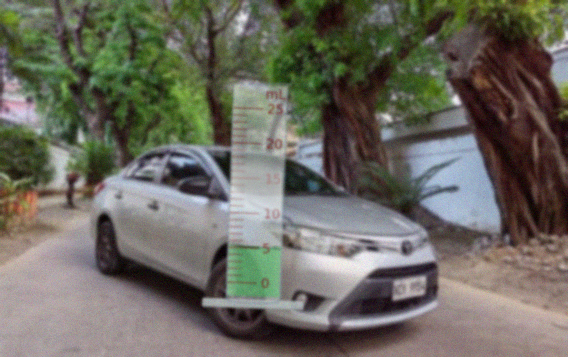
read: 5 mL
